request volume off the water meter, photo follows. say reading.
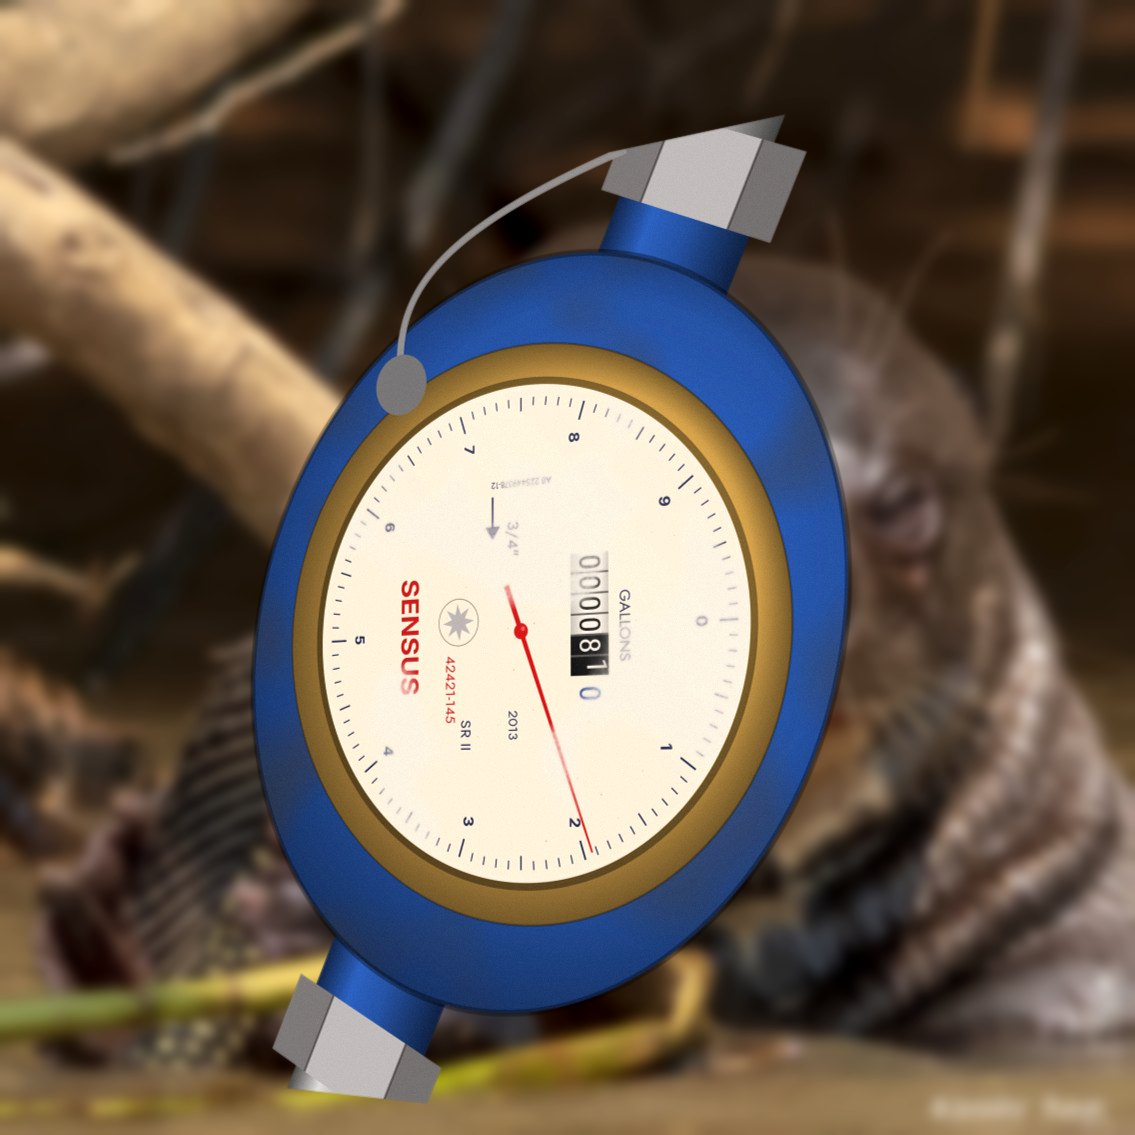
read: 811.9 gal
